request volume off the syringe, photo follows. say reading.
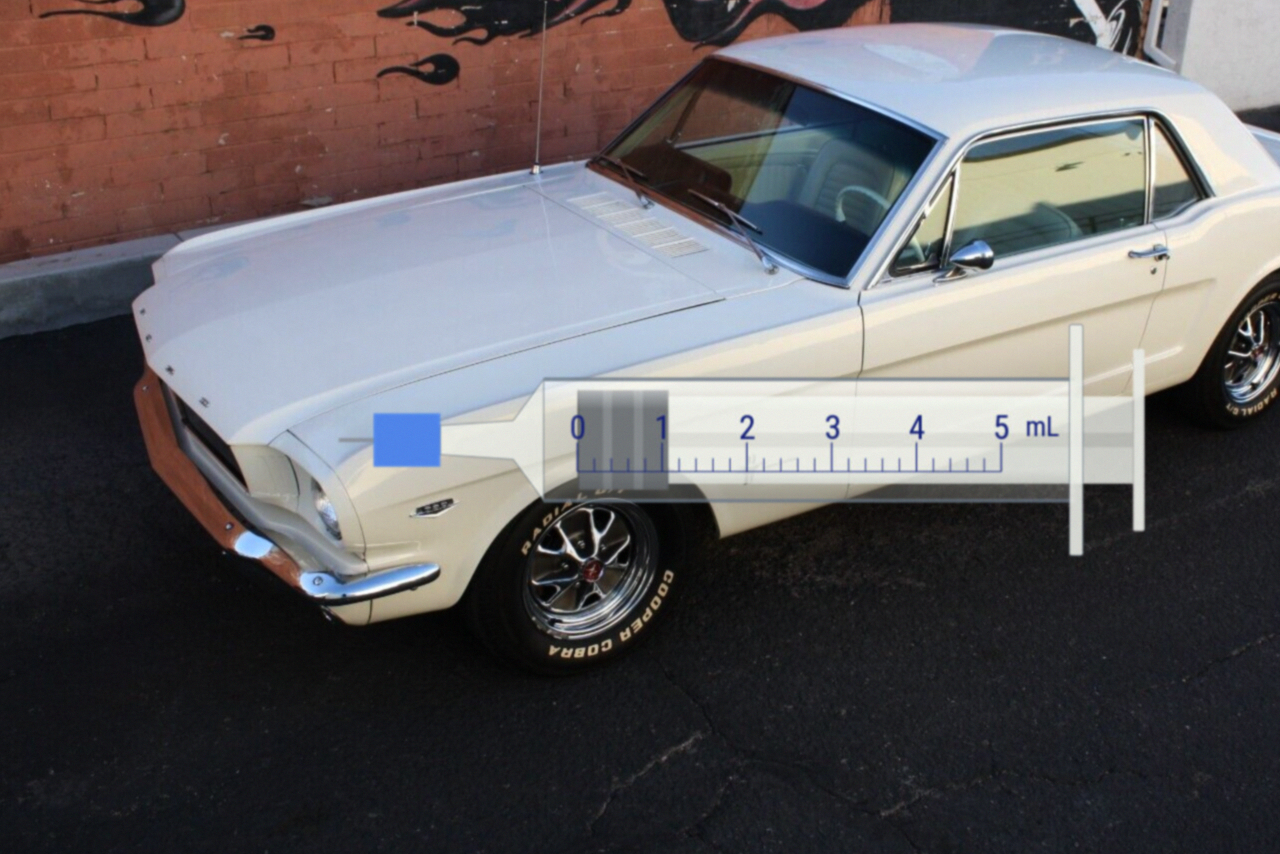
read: 0 mL
